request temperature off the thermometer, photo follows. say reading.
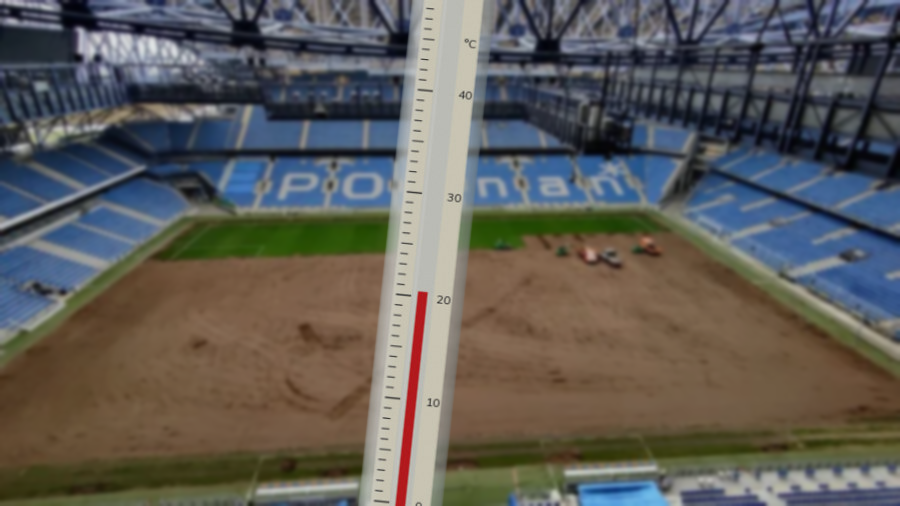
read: 20.5 °C
